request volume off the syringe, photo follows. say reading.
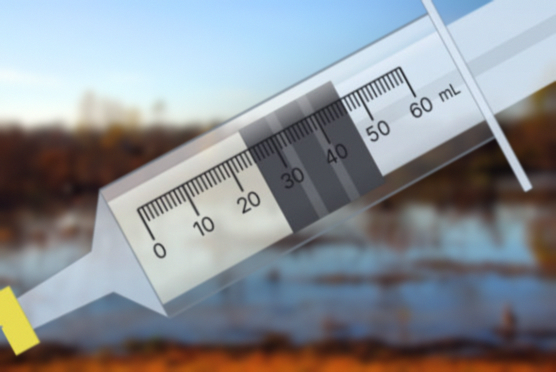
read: 25 mL
